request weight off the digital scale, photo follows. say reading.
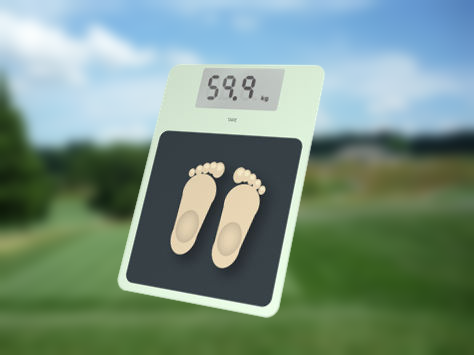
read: 59.9 kg
